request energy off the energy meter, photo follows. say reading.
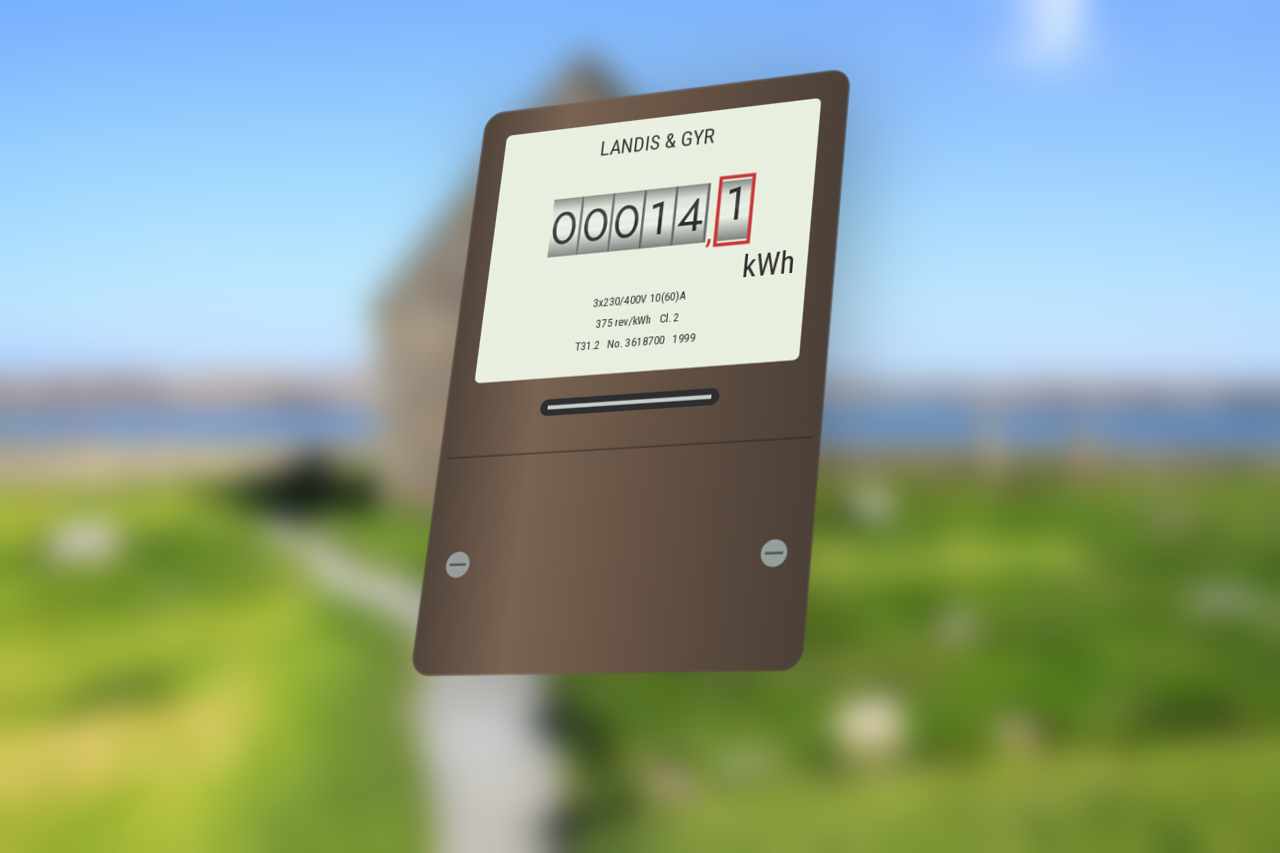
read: 14.1 kWh
